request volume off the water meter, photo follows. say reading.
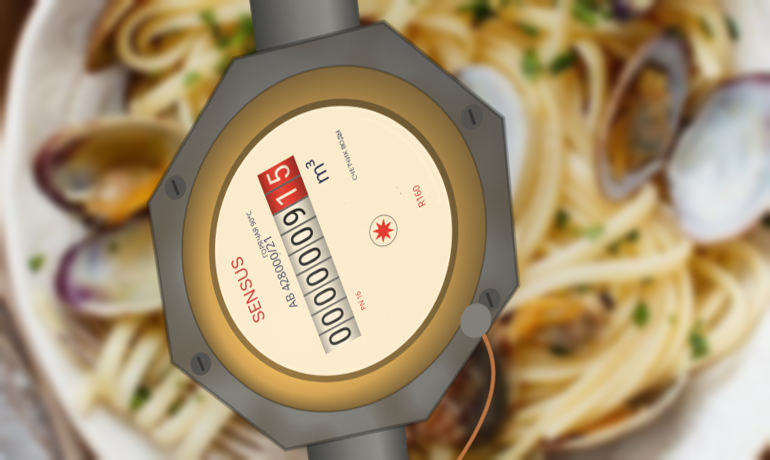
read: 9.15 m³
